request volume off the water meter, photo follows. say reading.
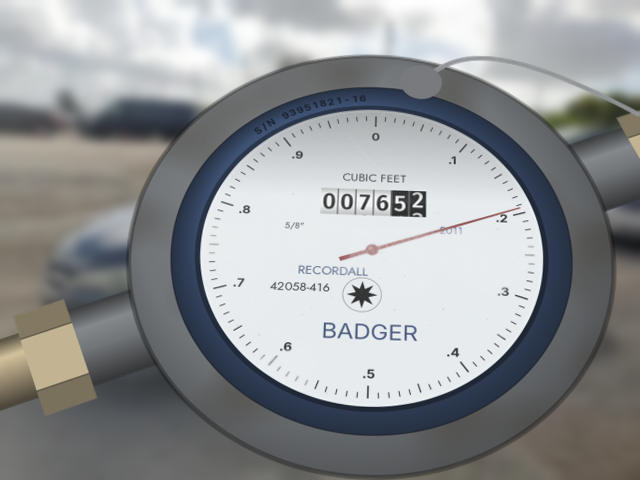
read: 7652.19 ft³
